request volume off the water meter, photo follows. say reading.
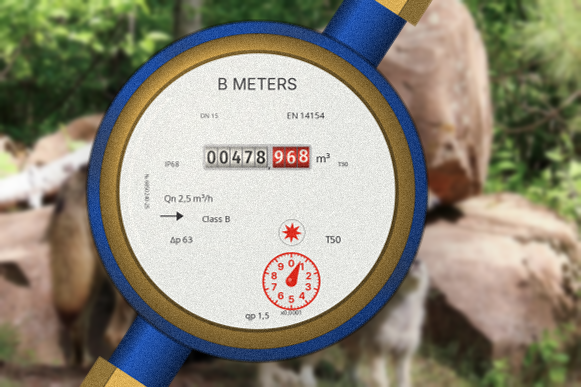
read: 478.9680 m³
